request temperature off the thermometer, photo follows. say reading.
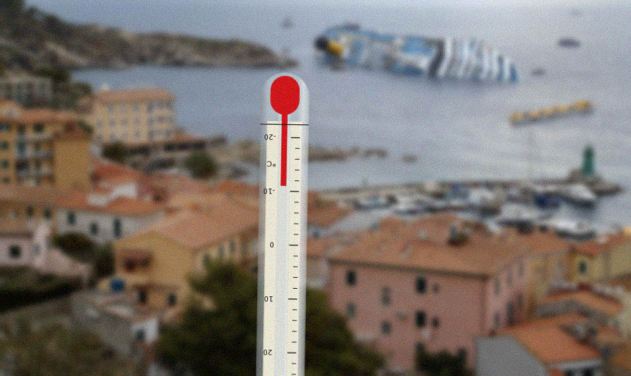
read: -11 °C
